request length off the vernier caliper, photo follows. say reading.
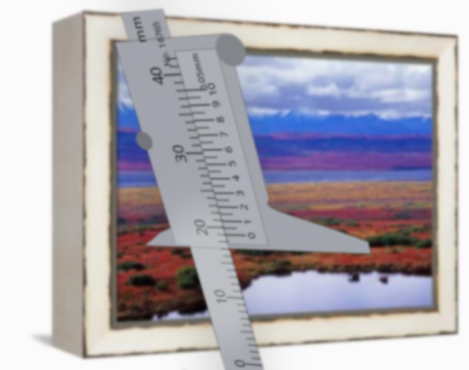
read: 19.0 mm
